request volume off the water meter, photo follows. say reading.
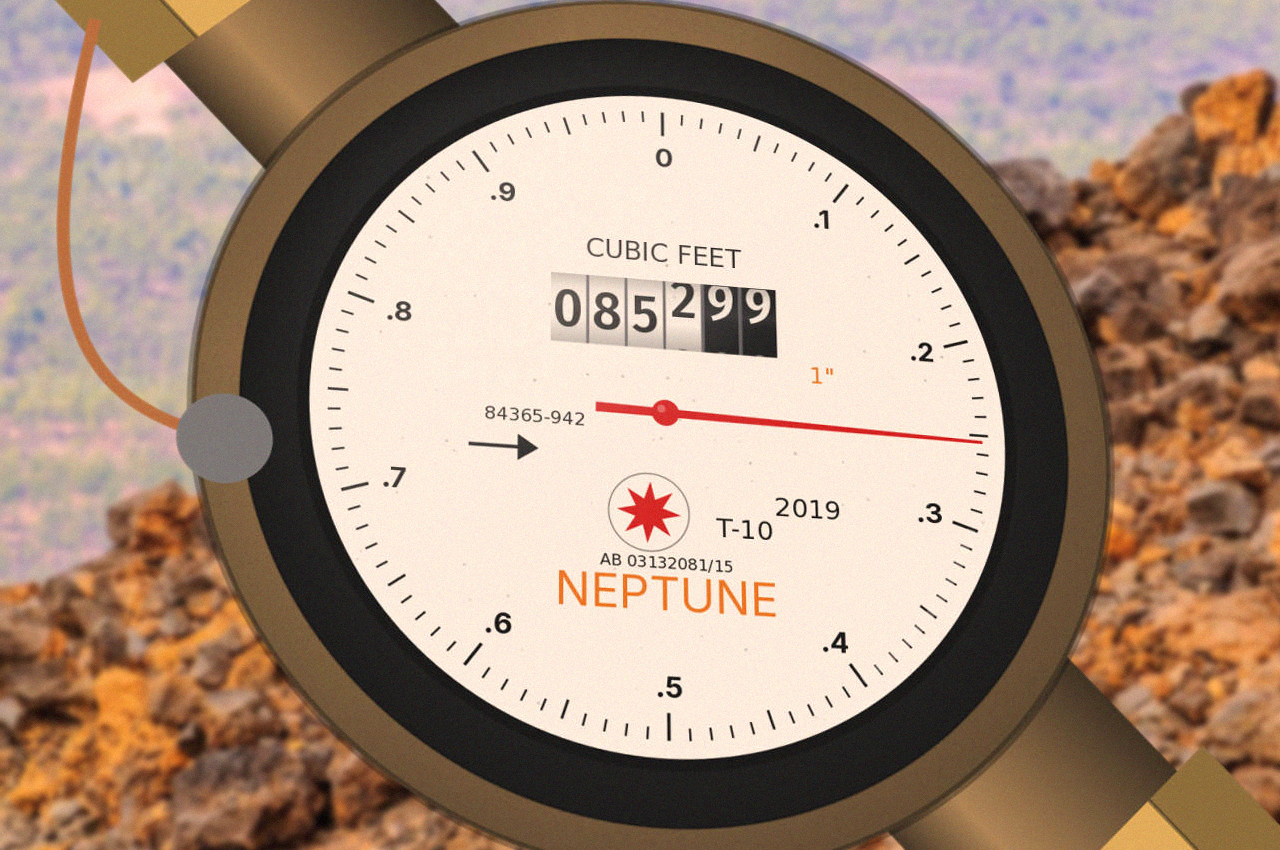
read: 85299.25 ft³
